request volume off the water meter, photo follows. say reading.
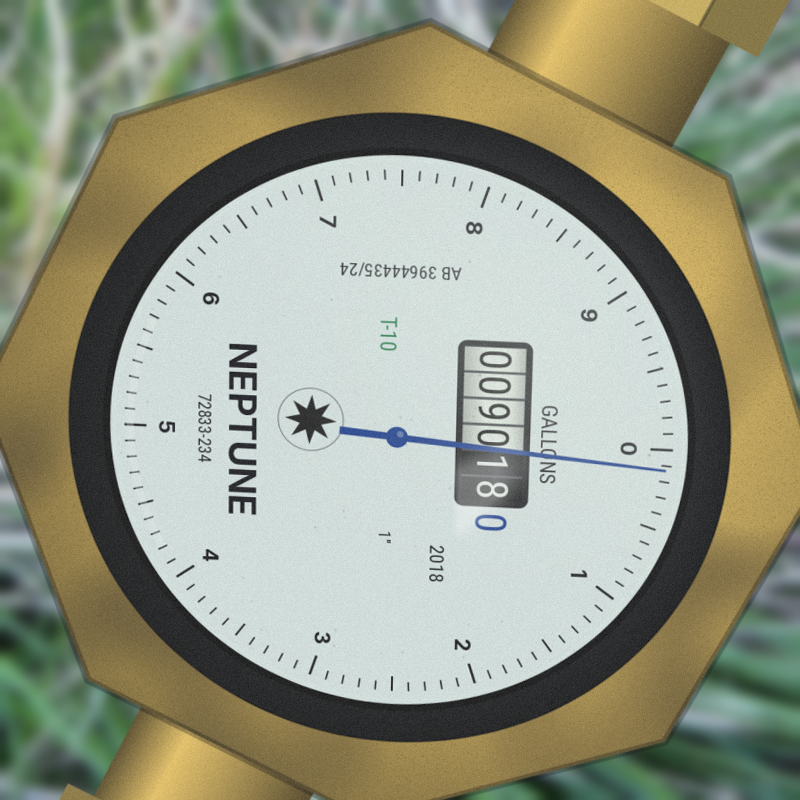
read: 90180.1 gal
